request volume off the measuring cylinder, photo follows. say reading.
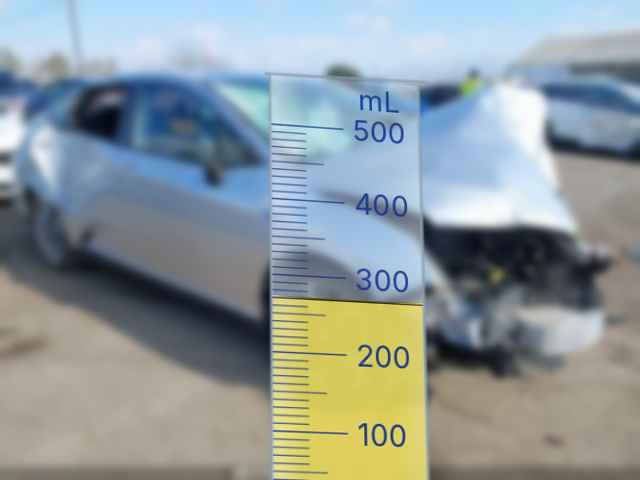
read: 270 mL
